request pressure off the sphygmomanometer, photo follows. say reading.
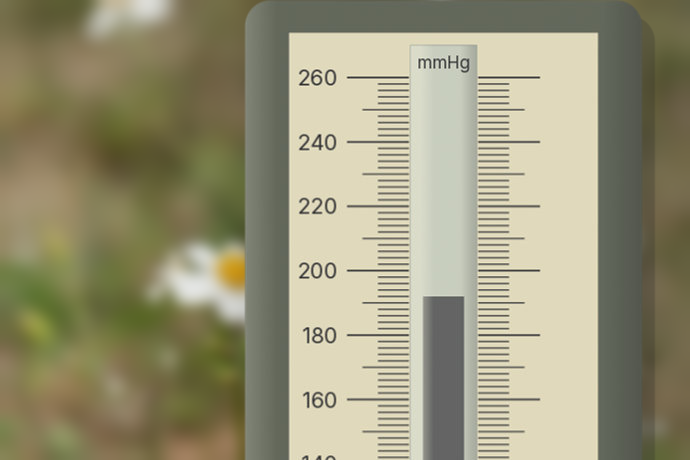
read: 192 mmHg
